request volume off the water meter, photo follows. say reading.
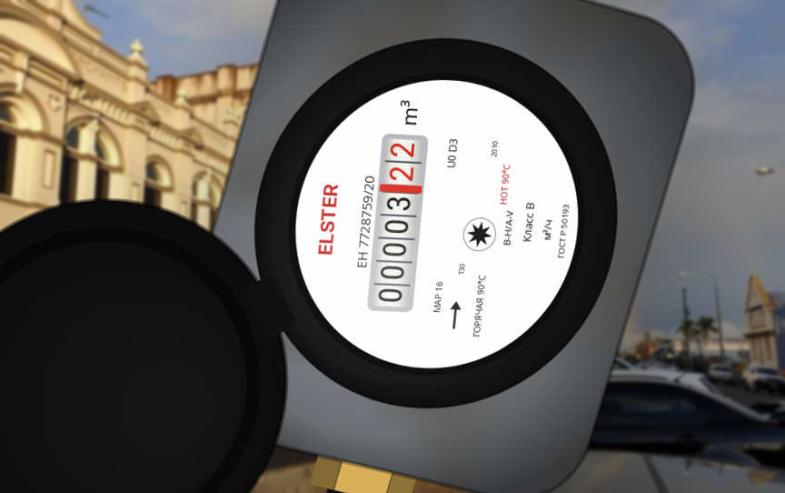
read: 3.22 m³
